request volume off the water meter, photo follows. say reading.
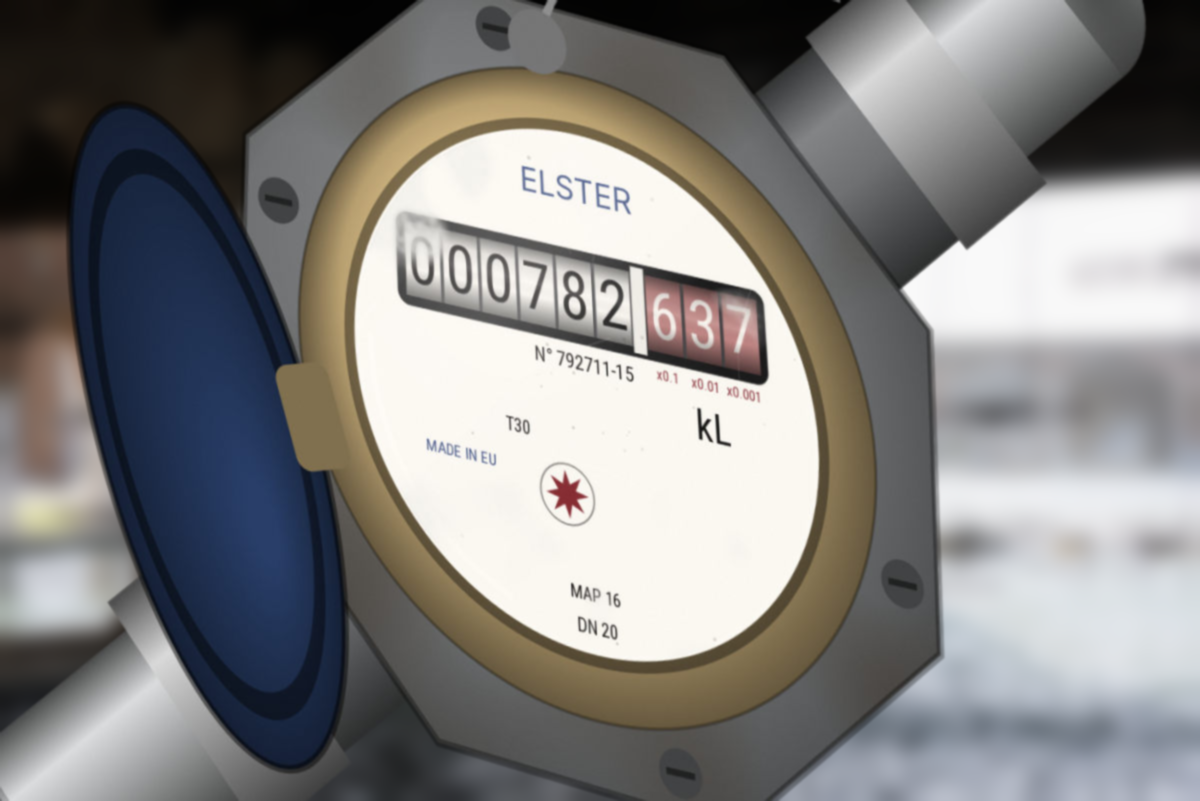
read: 782.637 kL
